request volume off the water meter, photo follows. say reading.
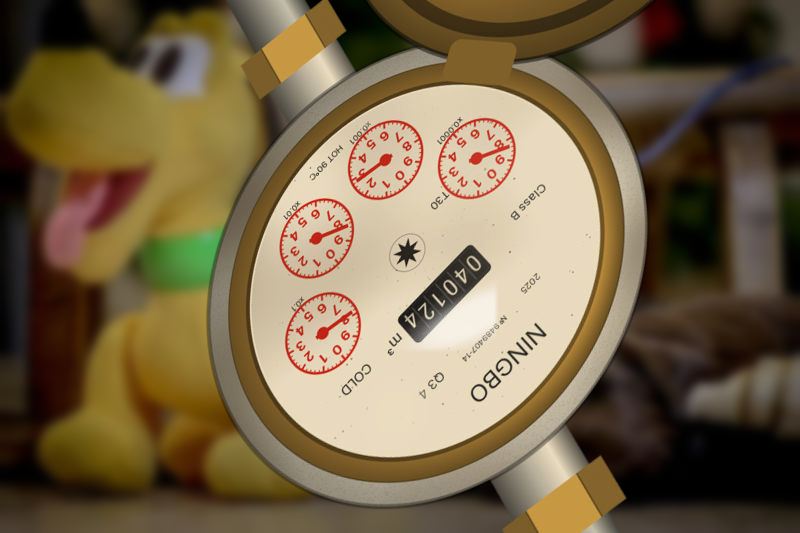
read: 40123.7828 m³
